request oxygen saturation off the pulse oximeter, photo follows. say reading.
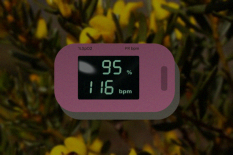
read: 95 %
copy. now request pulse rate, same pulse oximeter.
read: 116 bpm
